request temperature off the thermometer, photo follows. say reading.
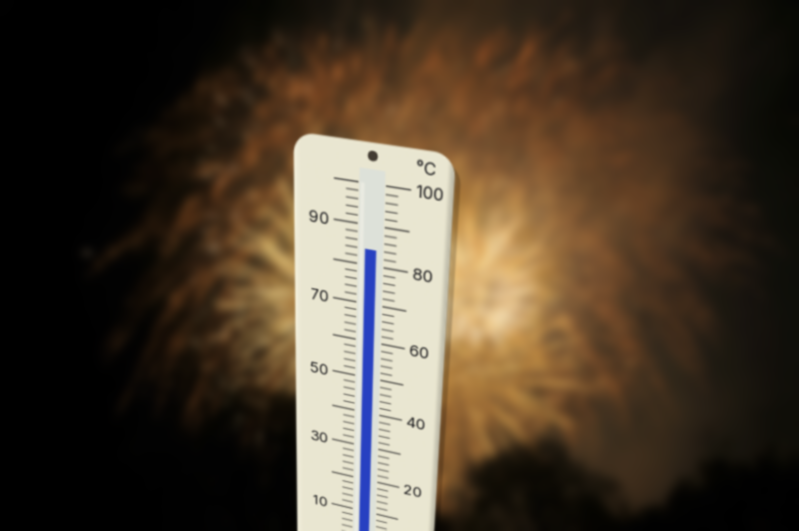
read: 84 °C
